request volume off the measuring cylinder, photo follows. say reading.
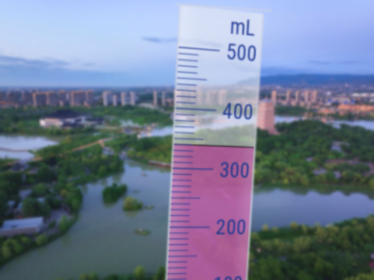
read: 340 mL
